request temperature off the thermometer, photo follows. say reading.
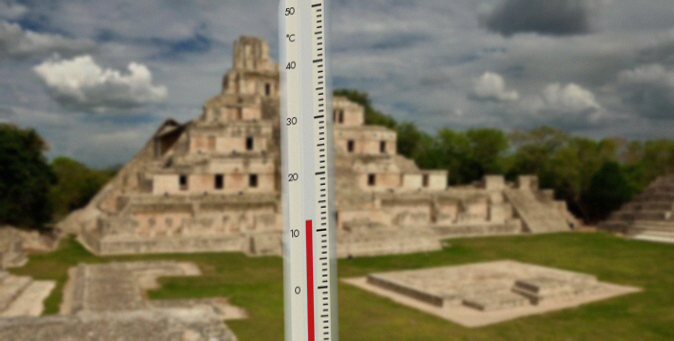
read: 12 °C
